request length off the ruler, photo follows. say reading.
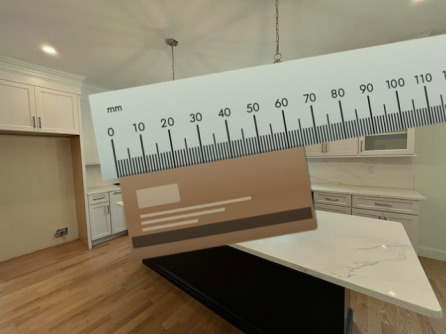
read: 65 mm
